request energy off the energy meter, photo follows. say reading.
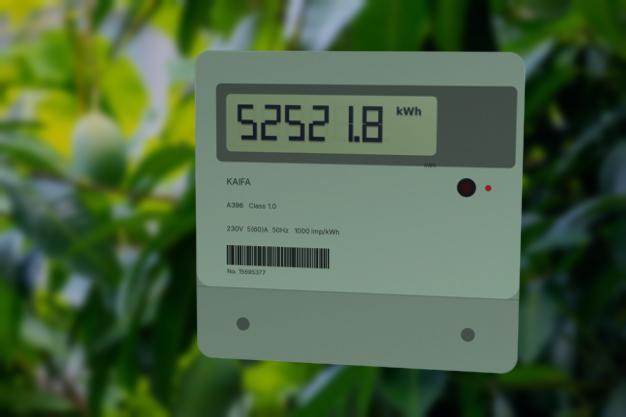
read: 52521.8 kWh
